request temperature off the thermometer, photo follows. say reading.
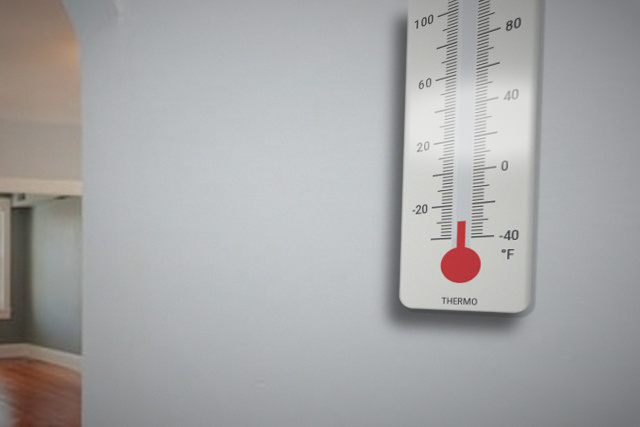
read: -30 °F
